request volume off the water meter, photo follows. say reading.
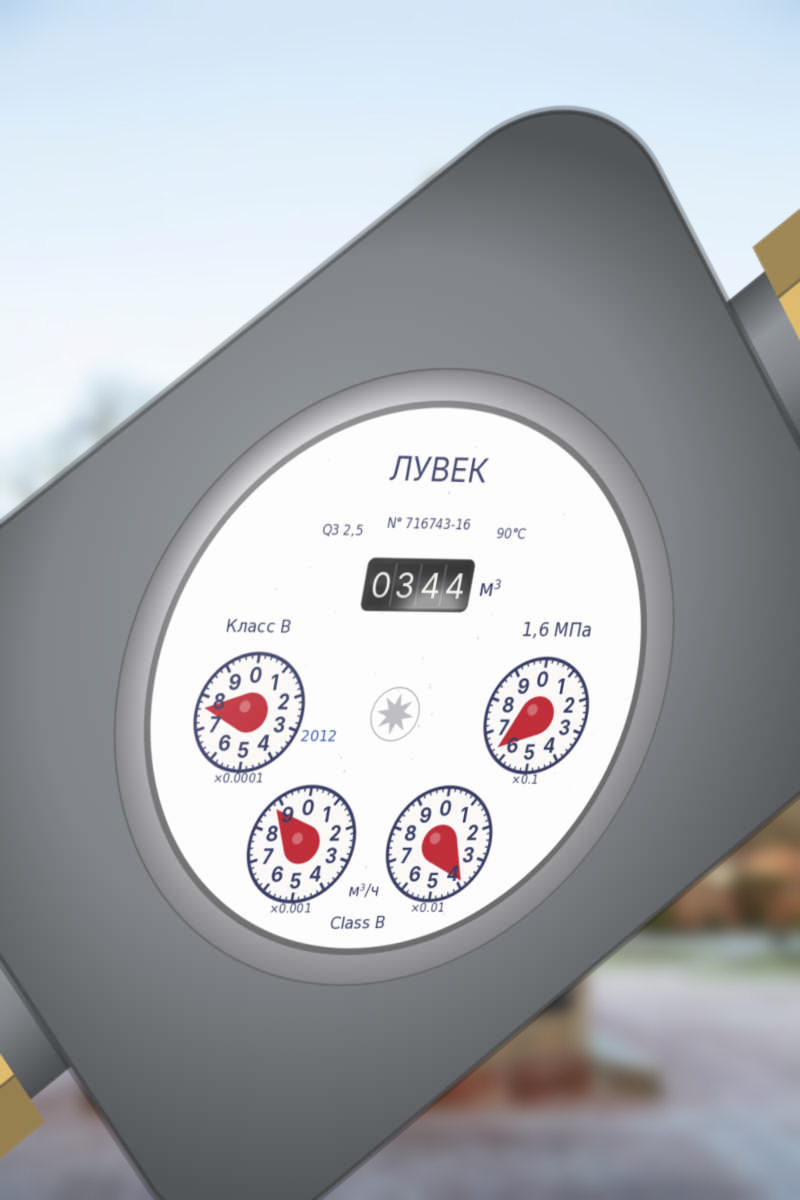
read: 344.6387 m³
